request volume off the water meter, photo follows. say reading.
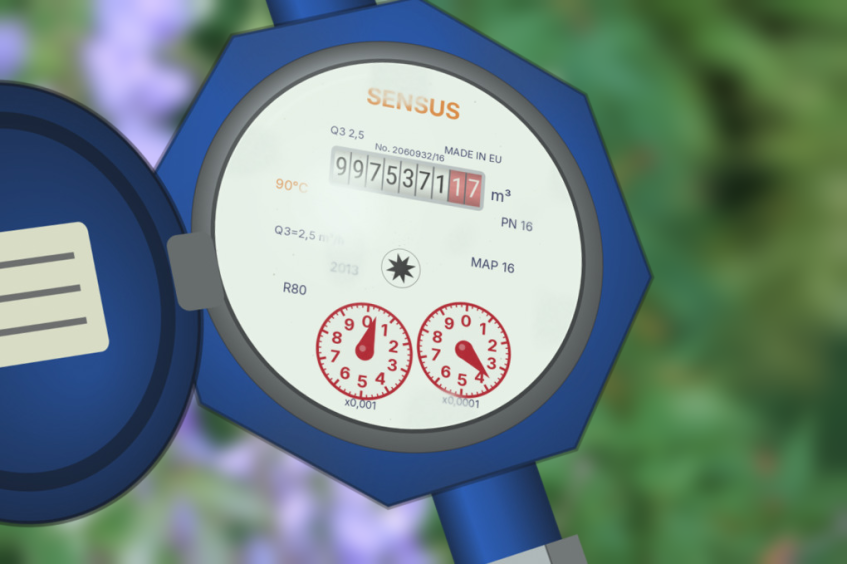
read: 9975371.1703 m³
